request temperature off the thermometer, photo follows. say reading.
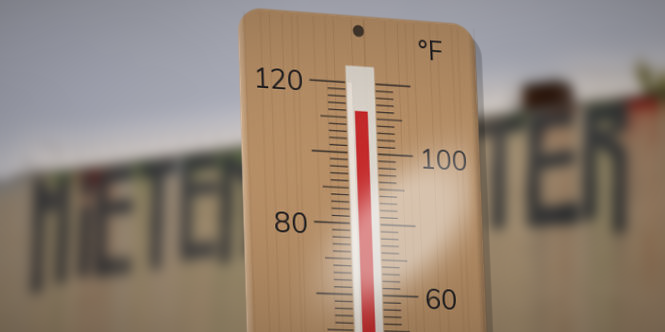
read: 112 °F
